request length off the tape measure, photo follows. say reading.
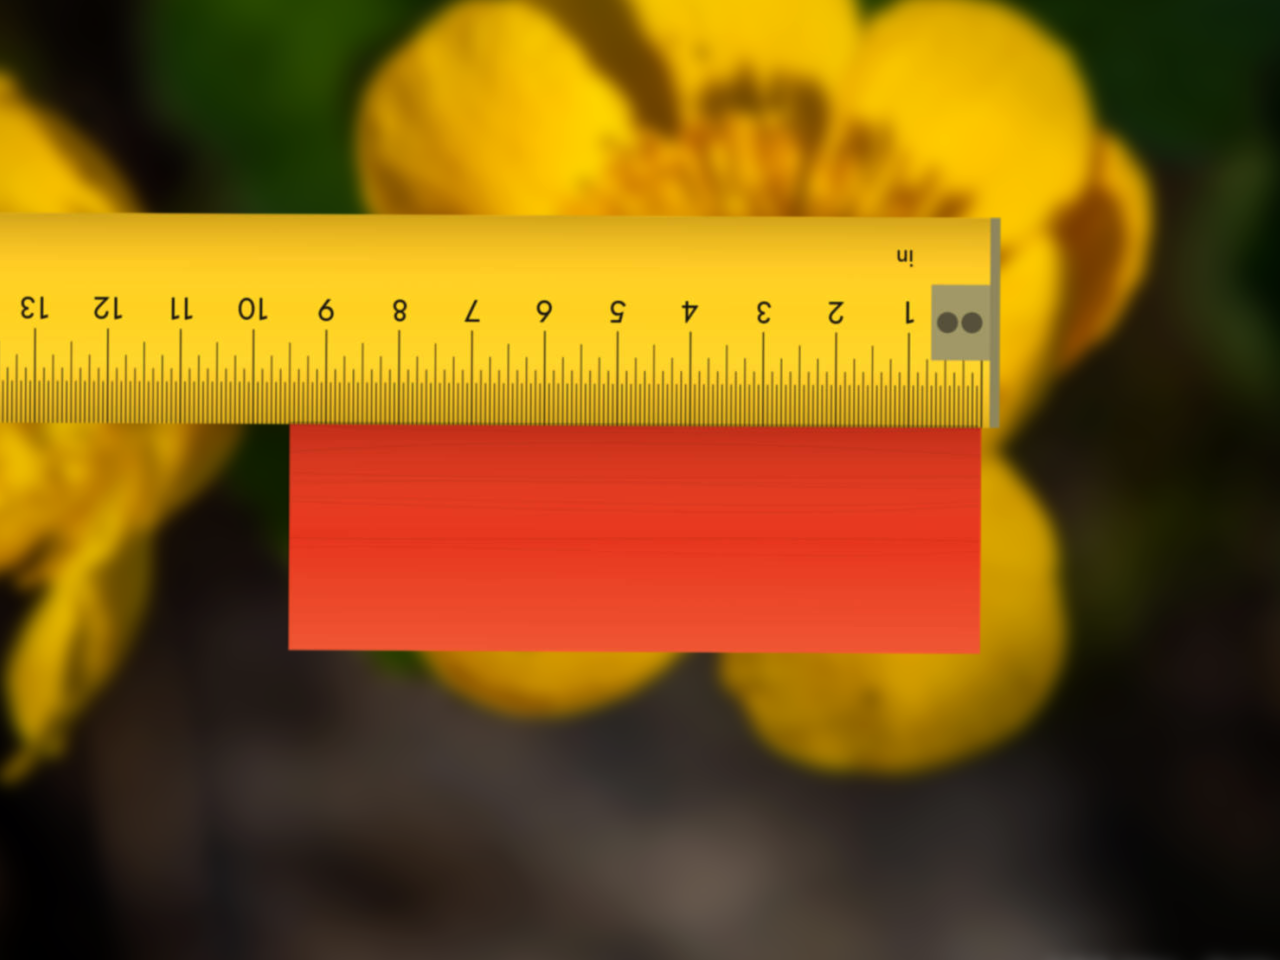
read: 9.5 in
